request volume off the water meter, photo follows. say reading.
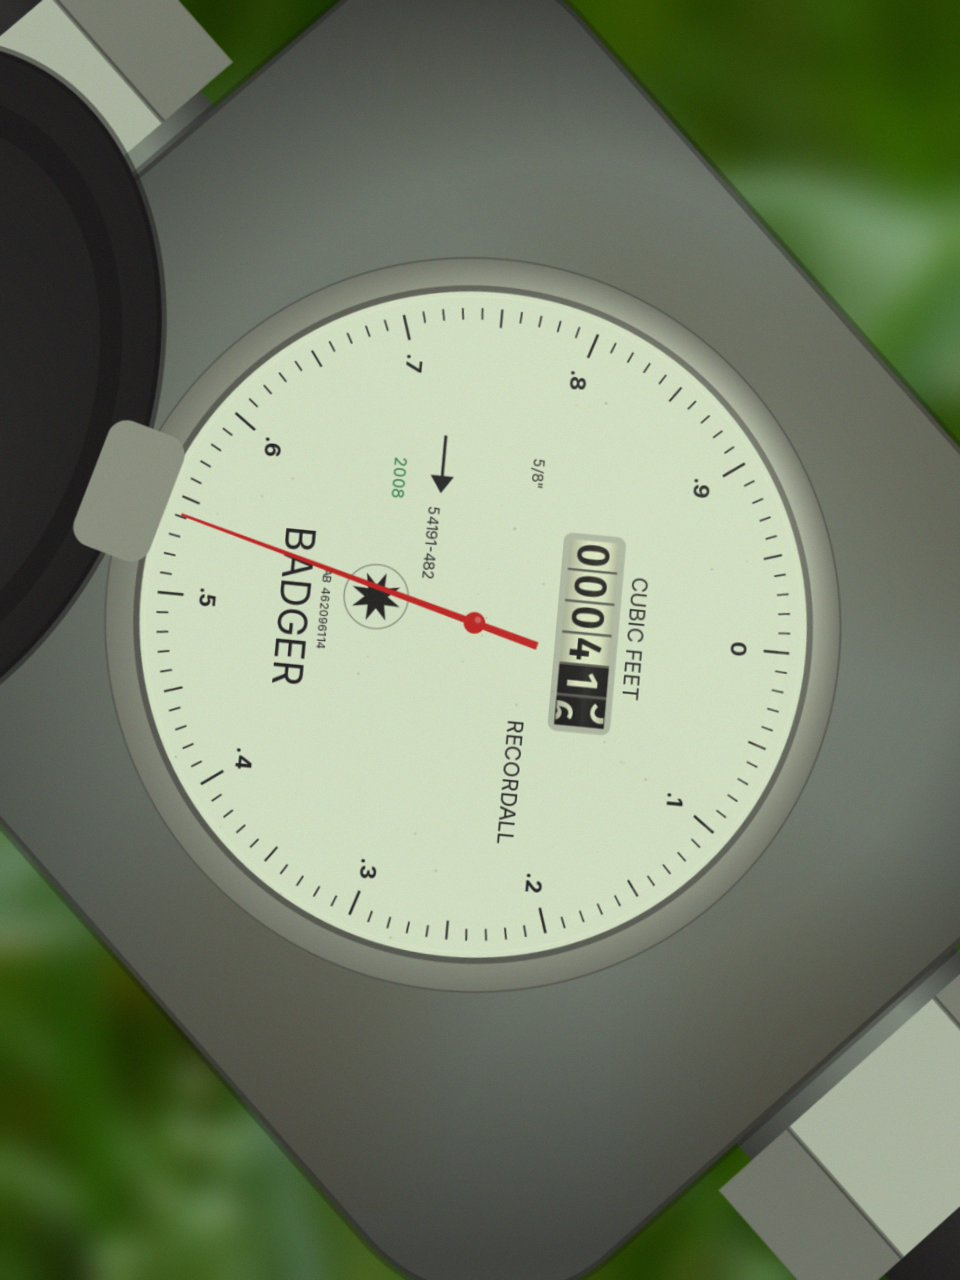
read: 415.54 ft³
